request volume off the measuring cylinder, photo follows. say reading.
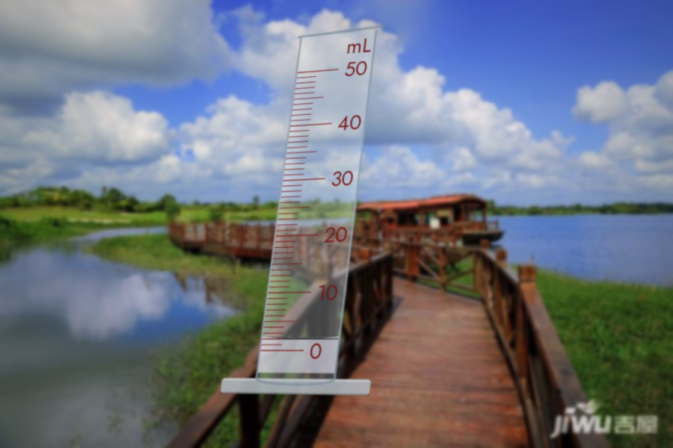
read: 2 mL
